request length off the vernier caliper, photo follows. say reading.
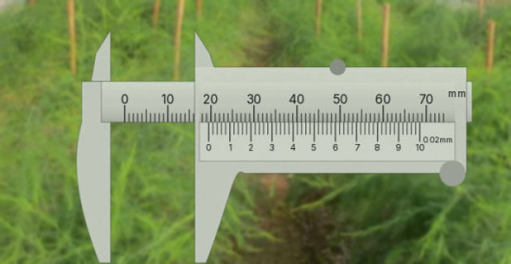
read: 19.5 mm
